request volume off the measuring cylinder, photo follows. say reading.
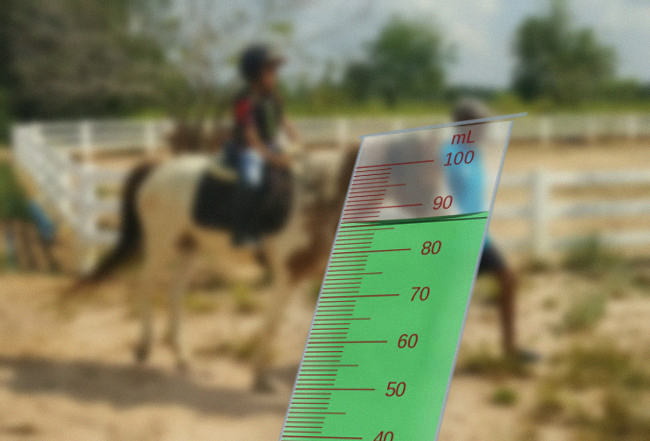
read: 86 mL
